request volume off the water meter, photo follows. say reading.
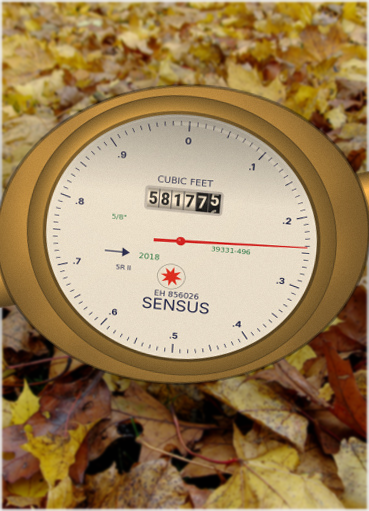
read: 581775.24 ft³
